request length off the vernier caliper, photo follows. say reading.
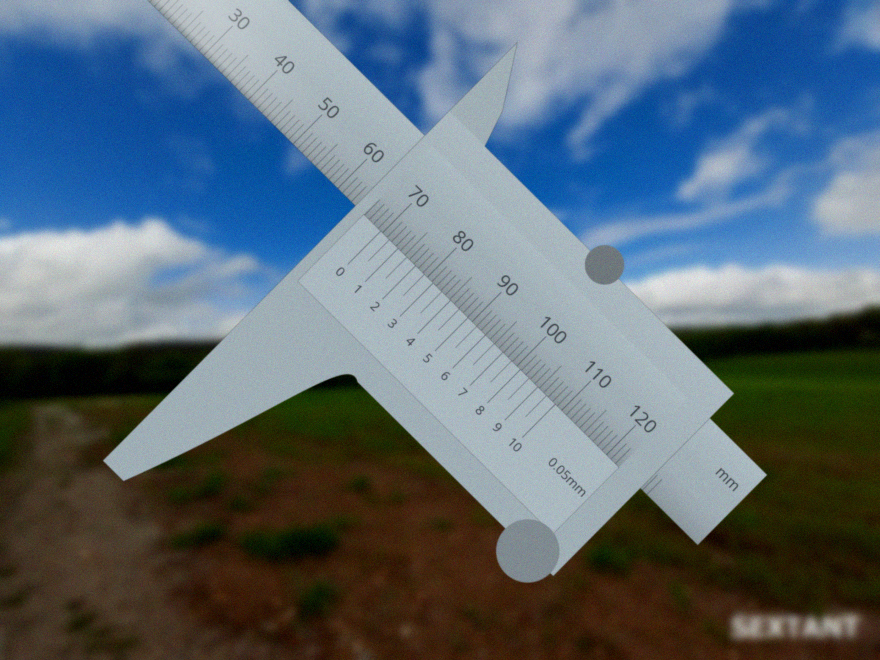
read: 69.6 mm
